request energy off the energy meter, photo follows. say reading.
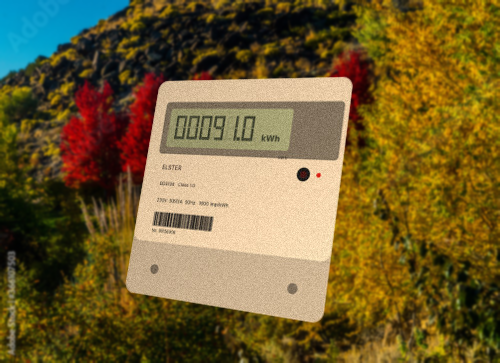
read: 91.0 kWh
